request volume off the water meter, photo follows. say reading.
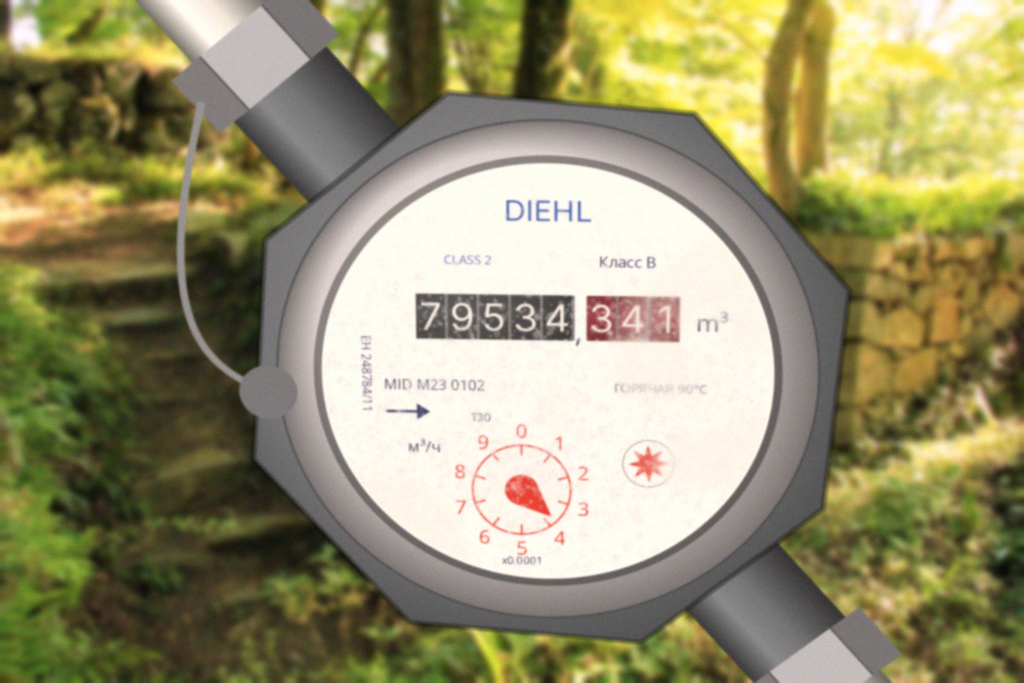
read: 79534.3413 m³
